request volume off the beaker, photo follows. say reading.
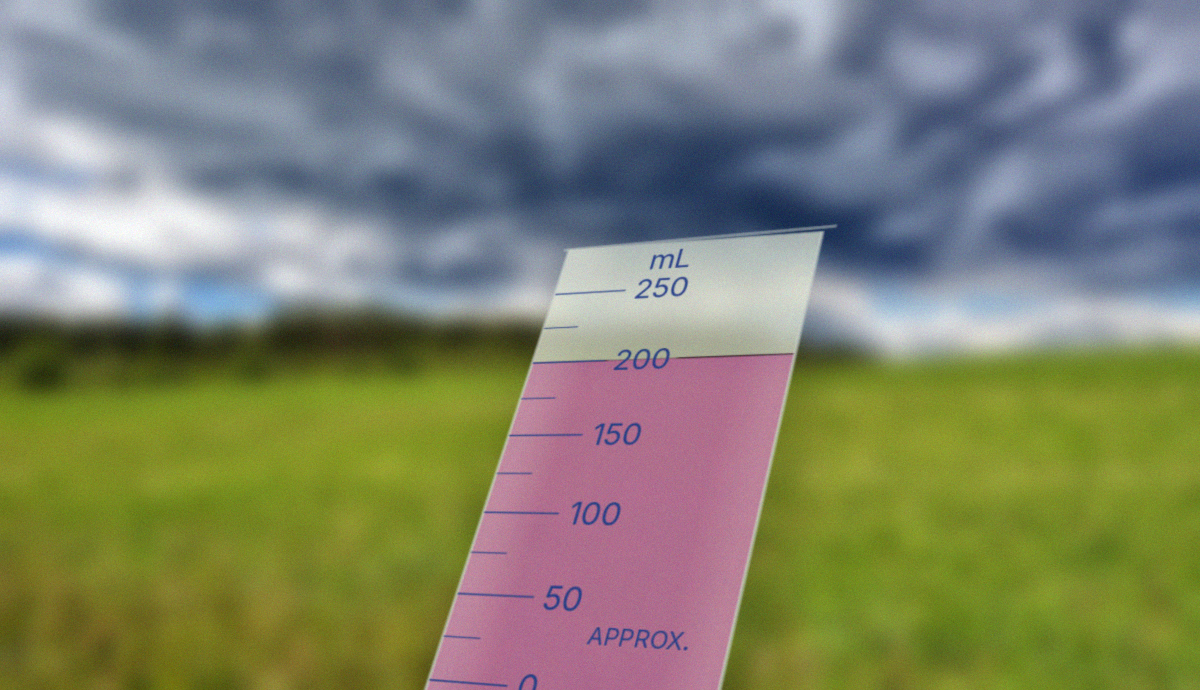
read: 200 mL
